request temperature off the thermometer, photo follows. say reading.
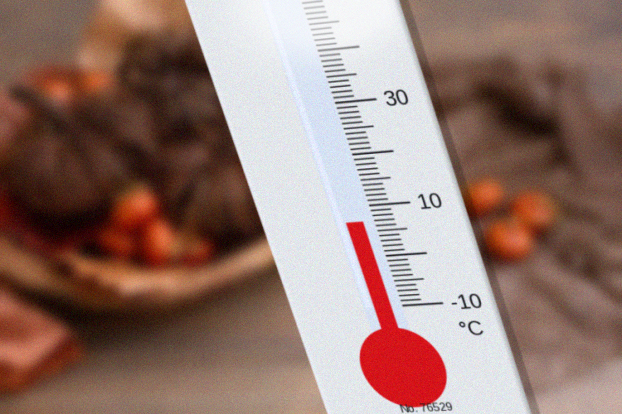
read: 7 °C
